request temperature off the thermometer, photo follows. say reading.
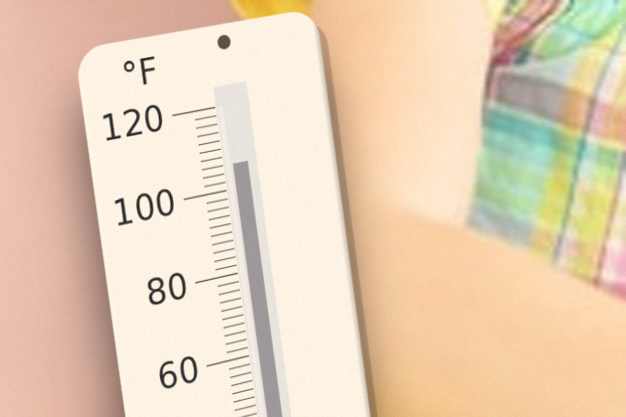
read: 106 °F
